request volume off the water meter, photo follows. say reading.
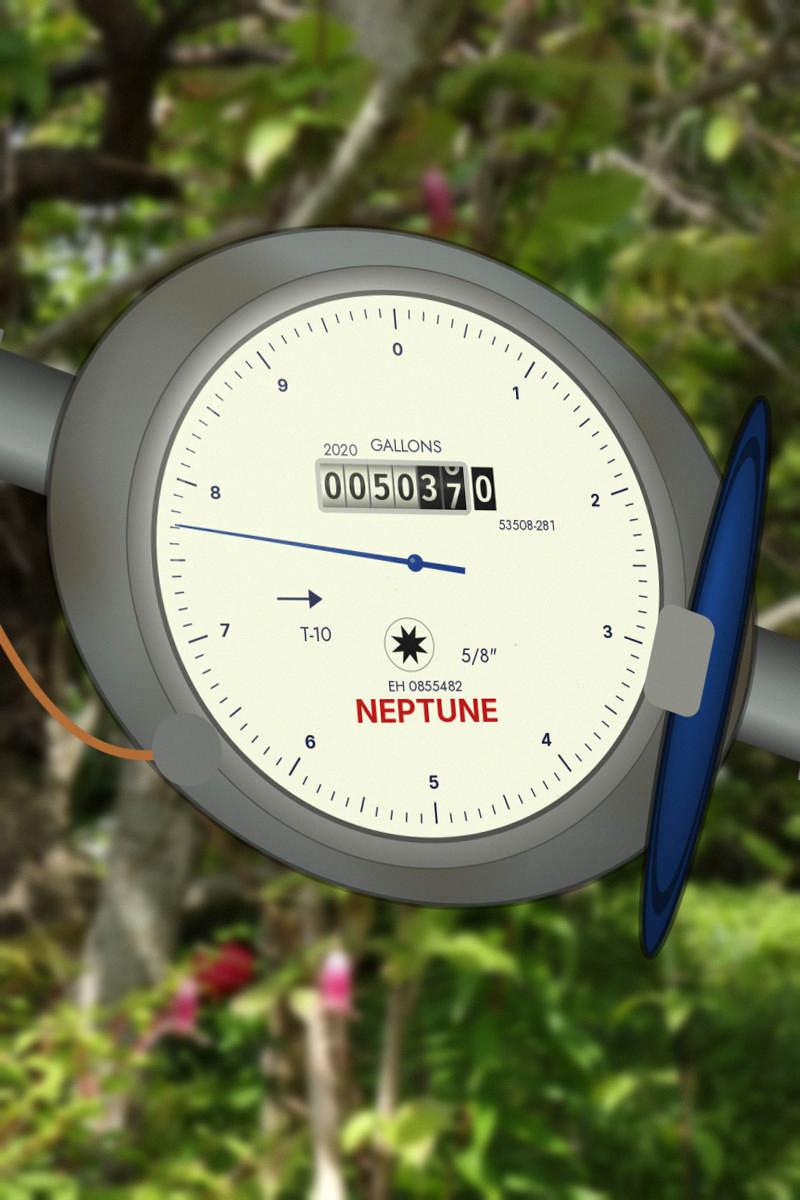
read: 50367.7 gal
